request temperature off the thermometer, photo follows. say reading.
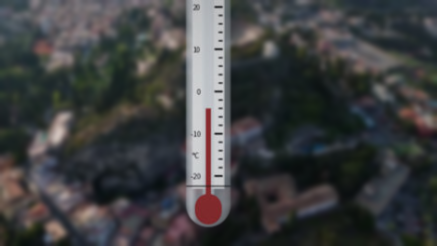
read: -4 °C
